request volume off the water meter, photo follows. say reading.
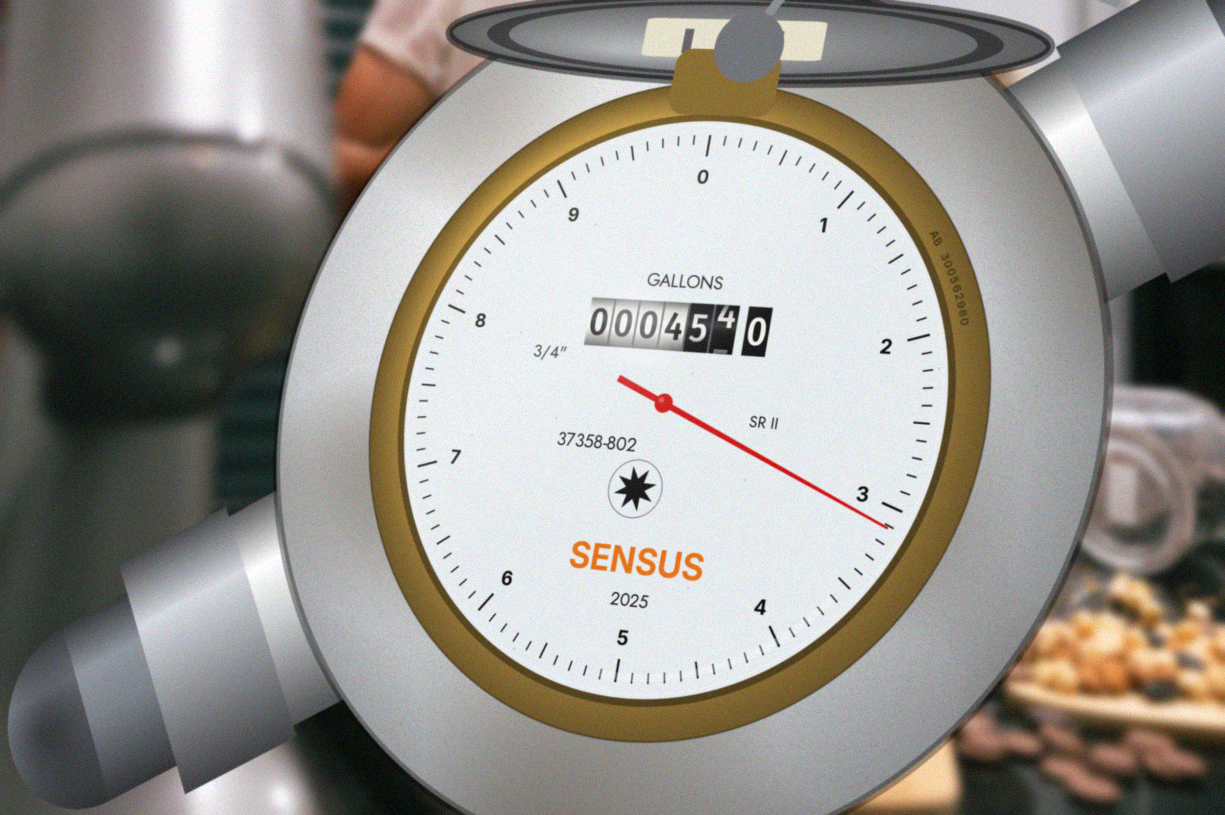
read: 4543.1 gal
